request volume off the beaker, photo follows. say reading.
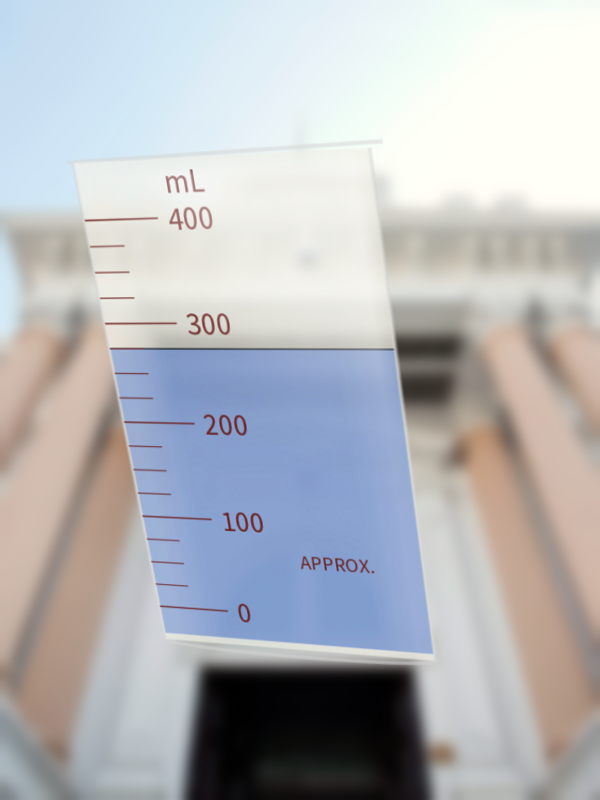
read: 275 mL
